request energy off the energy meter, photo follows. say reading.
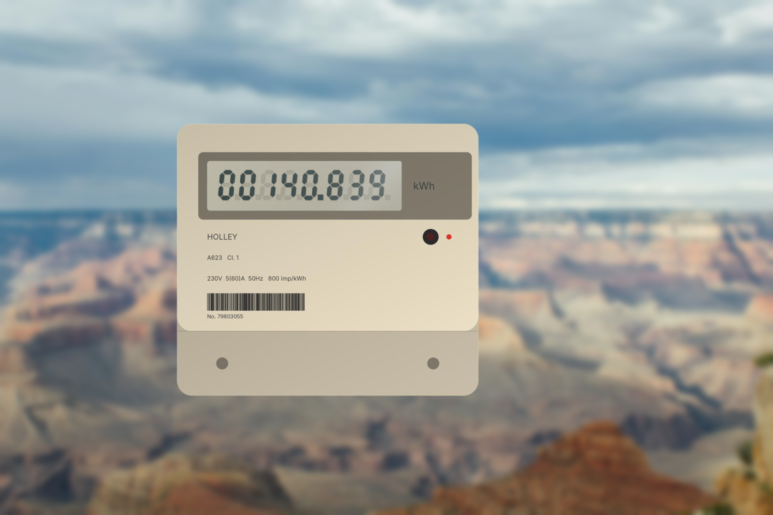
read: 140.839 kWh
